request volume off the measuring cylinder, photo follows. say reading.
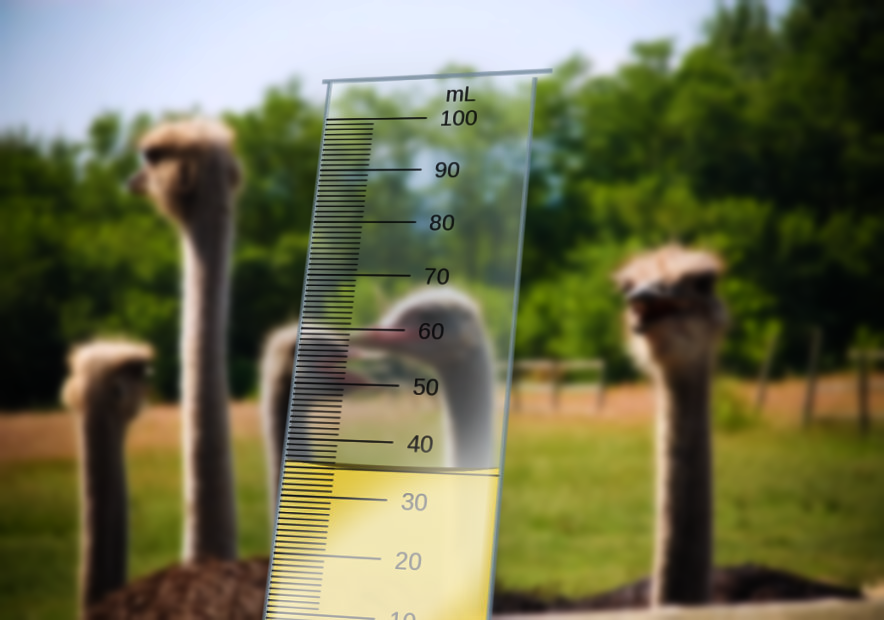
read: 35 mL
